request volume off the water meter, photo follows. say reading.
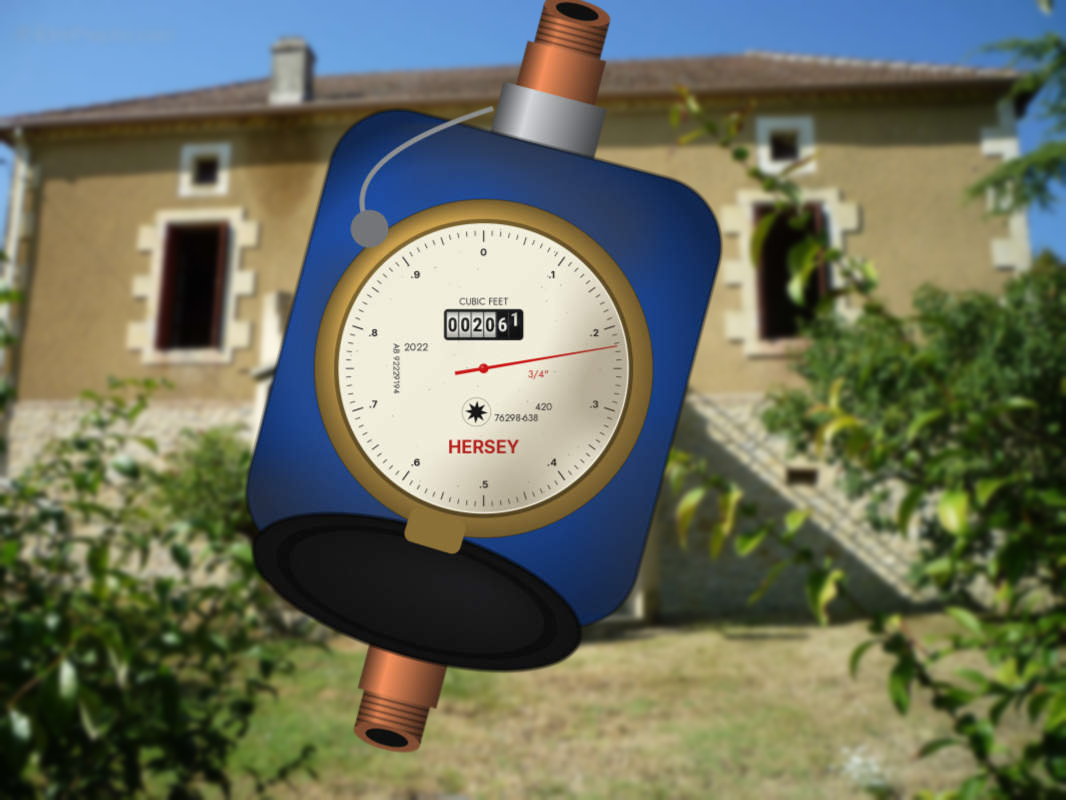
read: 2061.22 ft³
